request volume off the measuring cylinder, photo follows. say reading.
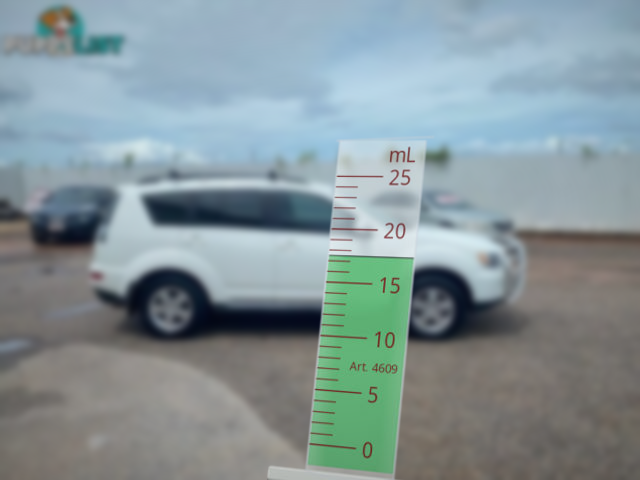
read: 17.5 mL
